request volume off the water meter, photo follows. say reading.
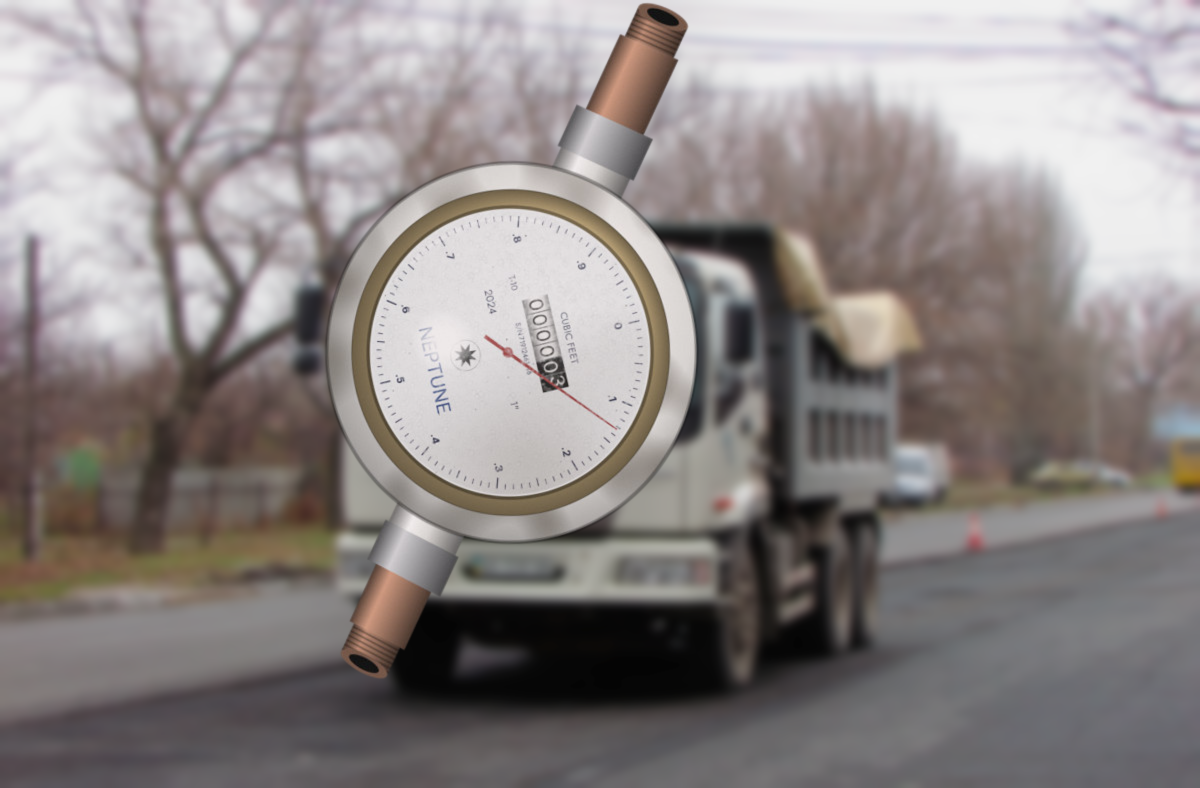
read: 3.13 ft³
